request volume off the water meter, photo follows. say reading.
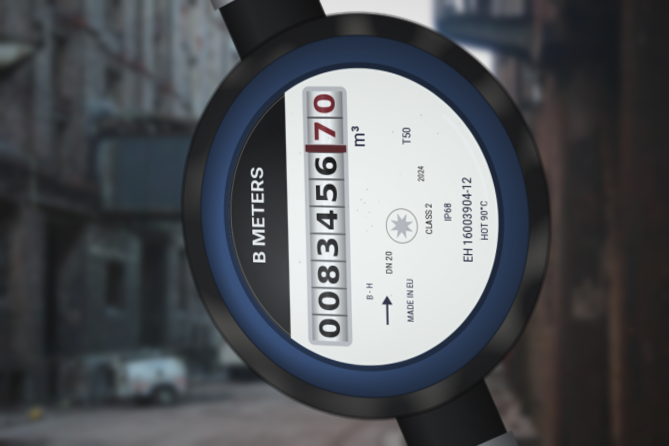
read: 83456.70 m³
